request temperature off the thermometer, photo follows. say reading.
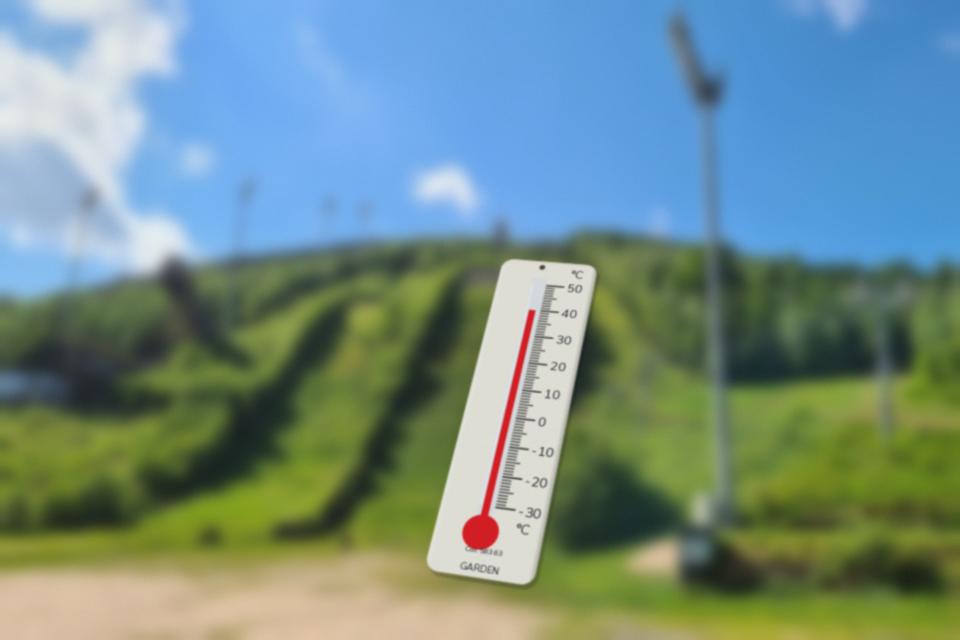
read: 40 °C
